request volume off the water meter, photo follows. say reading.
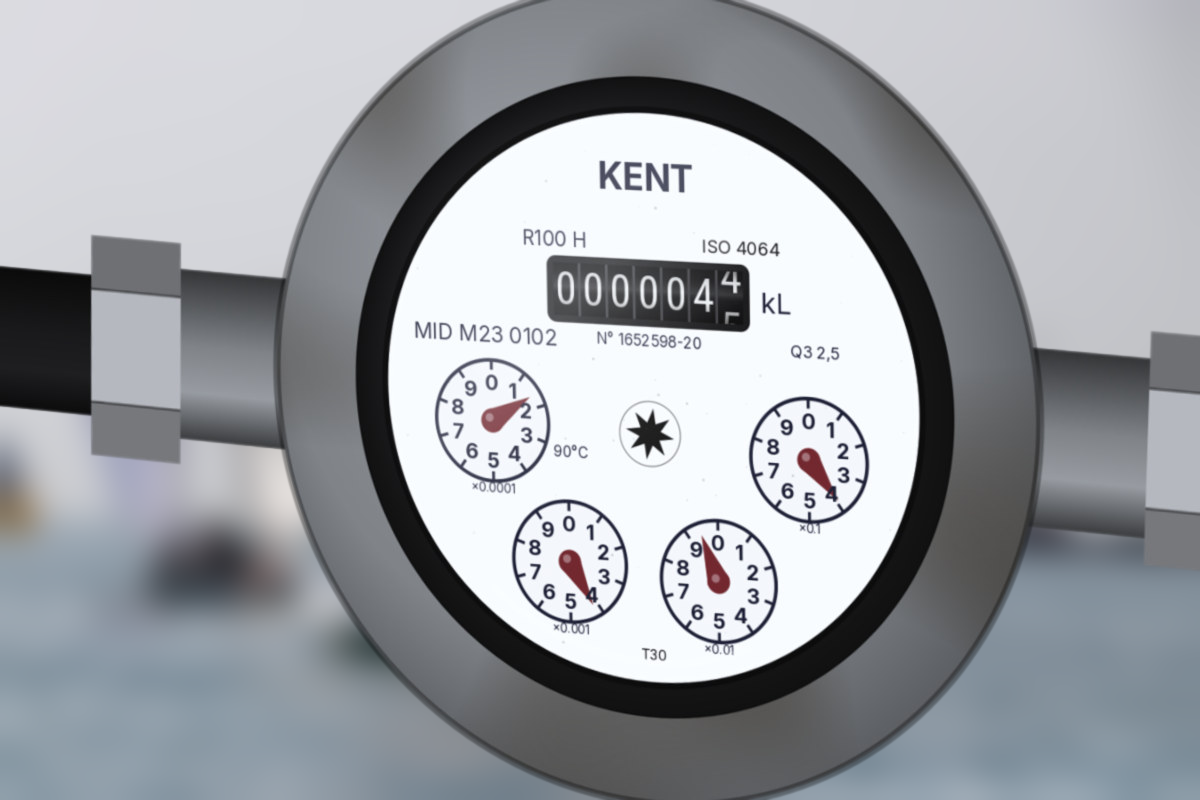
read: 44.3941 kL
